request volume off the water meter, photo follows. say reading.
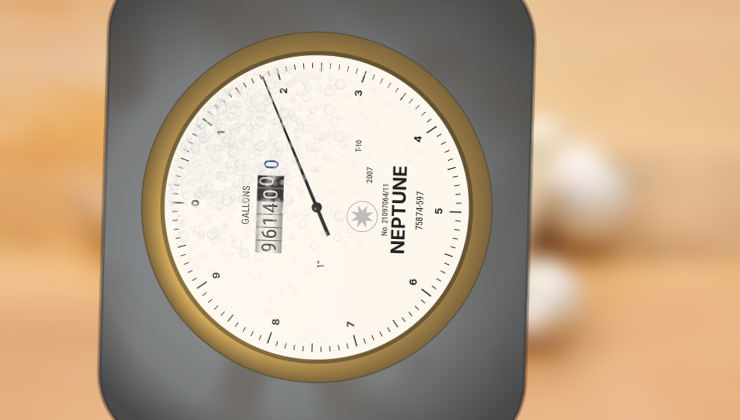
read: 9614001.8 gal
